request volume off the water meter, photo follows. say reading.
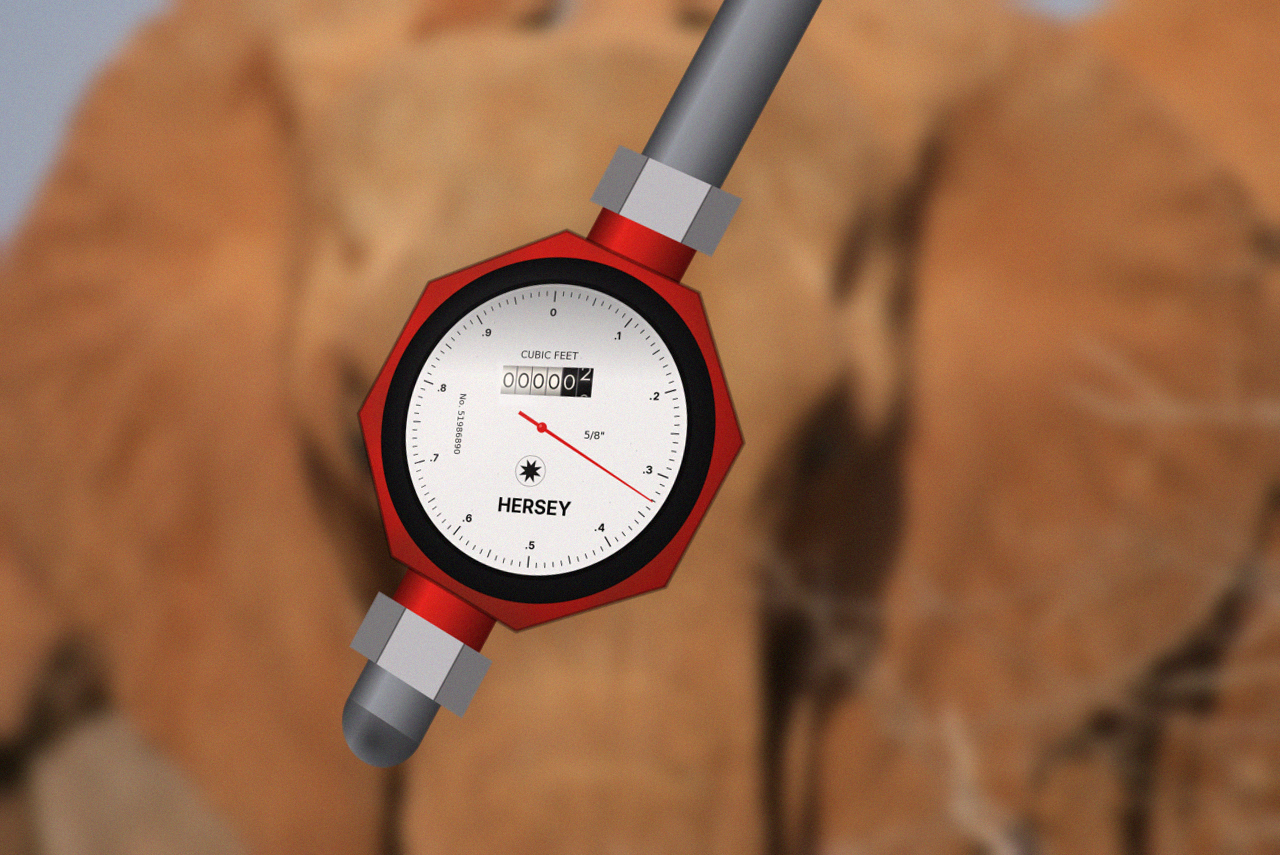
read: 2.33 ft³
